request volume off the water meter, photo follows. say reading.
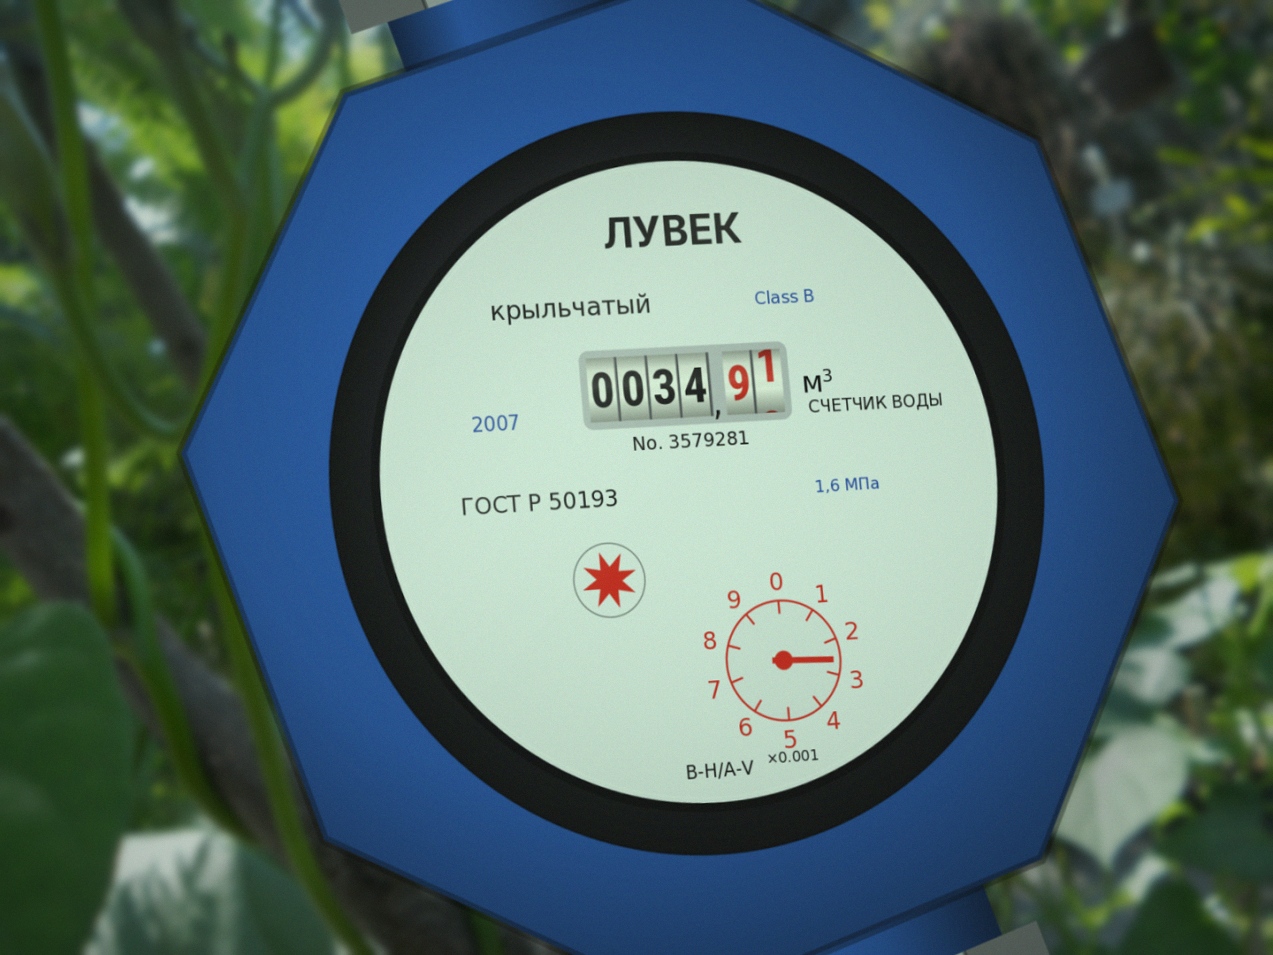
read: 34.912 m³
